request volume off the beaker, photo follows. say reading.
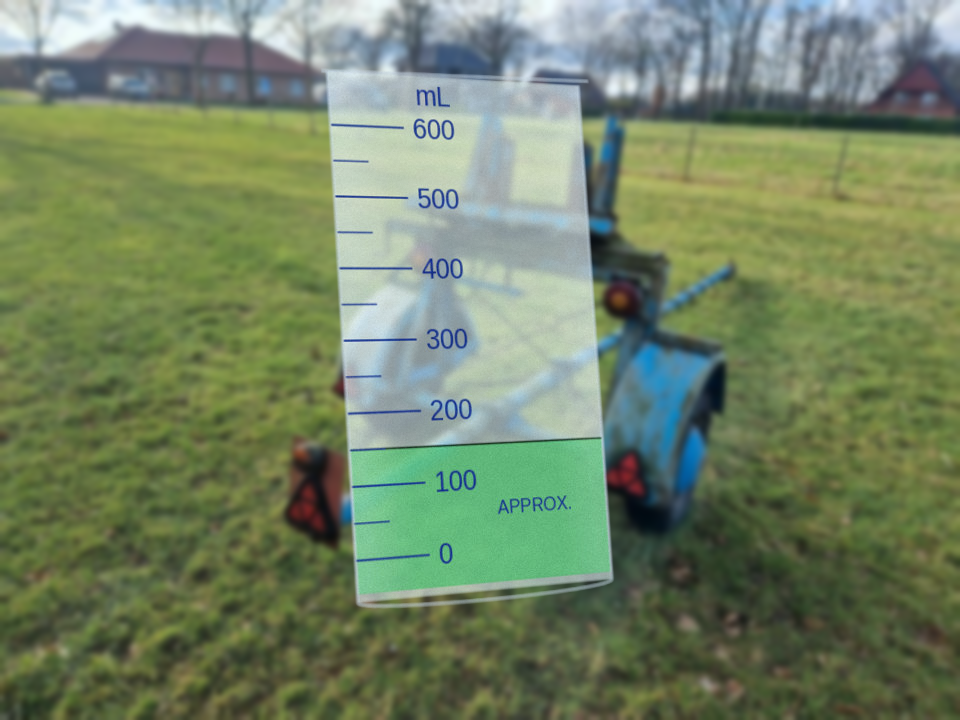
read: 150 mL
